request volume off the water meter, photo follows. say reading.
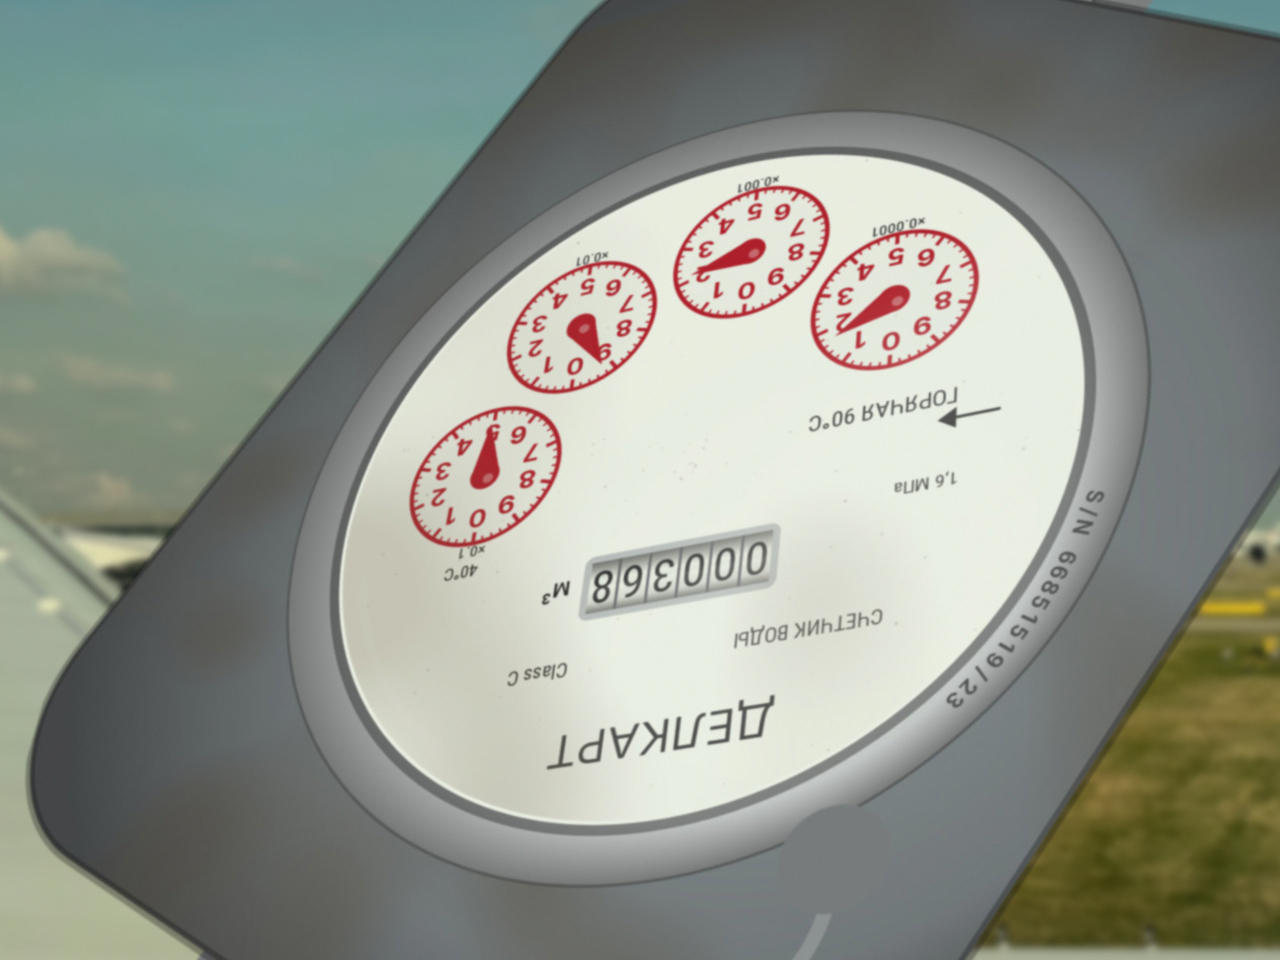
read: 368.4921 m³
